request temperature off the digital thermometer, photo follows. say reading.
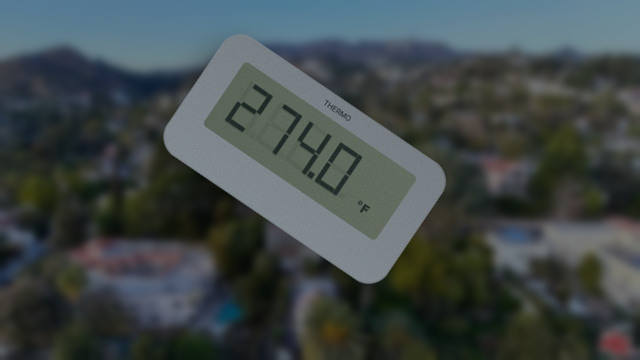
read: 274.0 °F
